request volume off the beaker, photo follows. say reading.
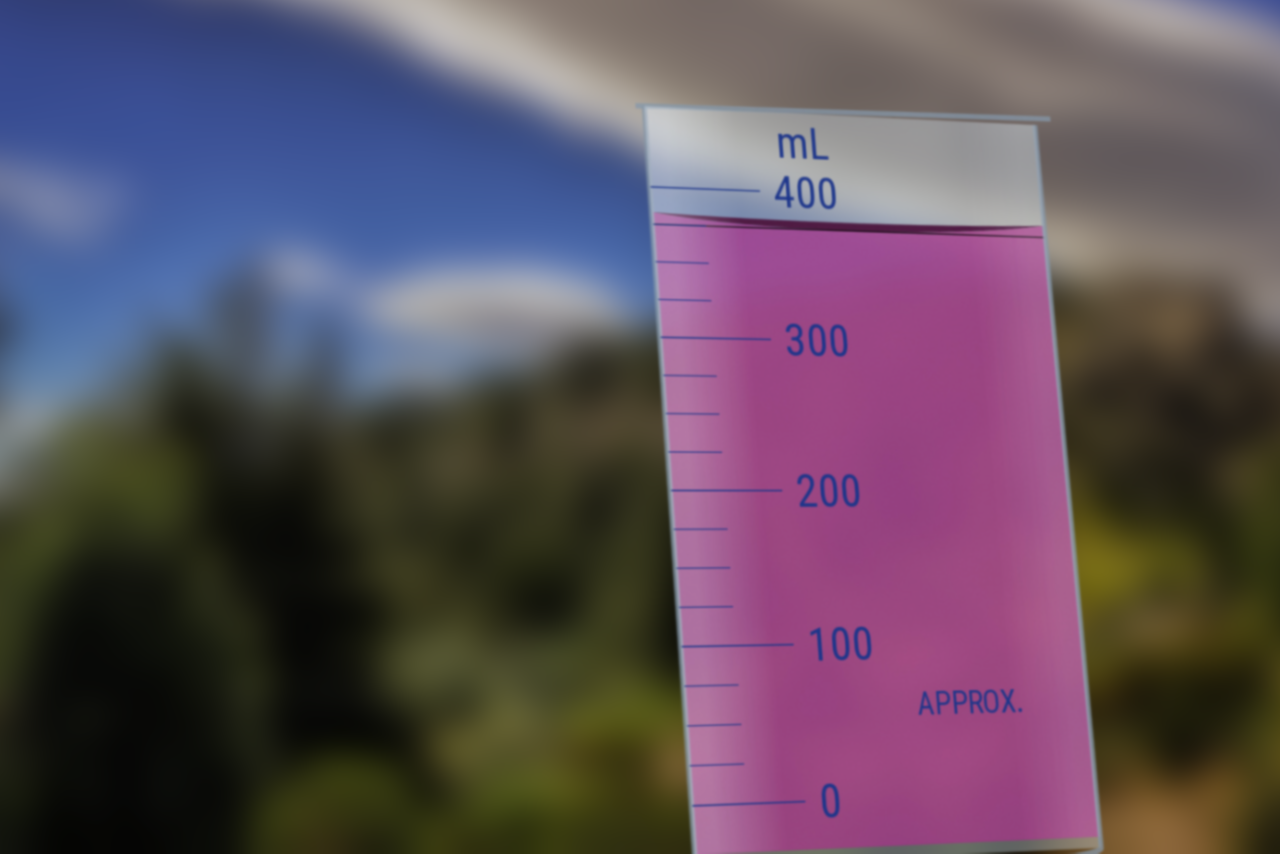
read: 375 mL
